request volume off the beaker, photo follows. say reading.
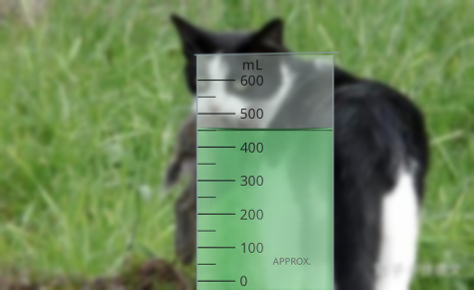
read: 450 mL
